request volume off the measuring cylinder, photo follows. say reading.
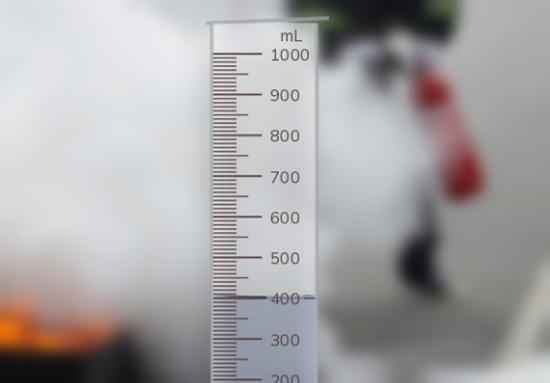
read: 400 mL
